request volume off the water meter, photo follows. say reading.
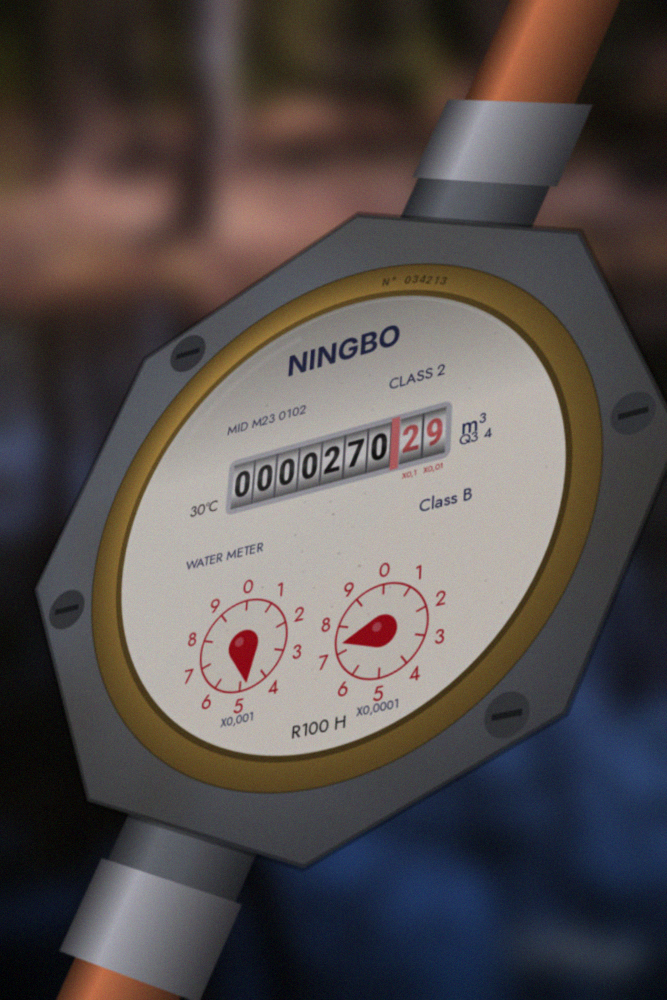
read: 270.2947 m³
